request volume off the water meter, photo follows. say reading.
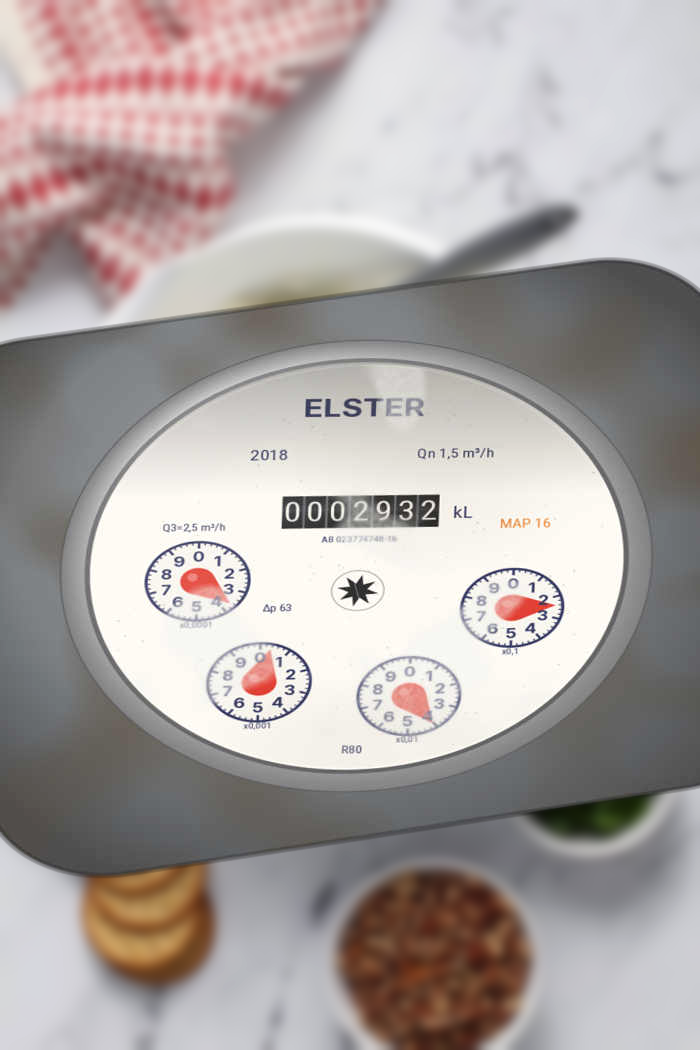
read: 2932.2403 kL
